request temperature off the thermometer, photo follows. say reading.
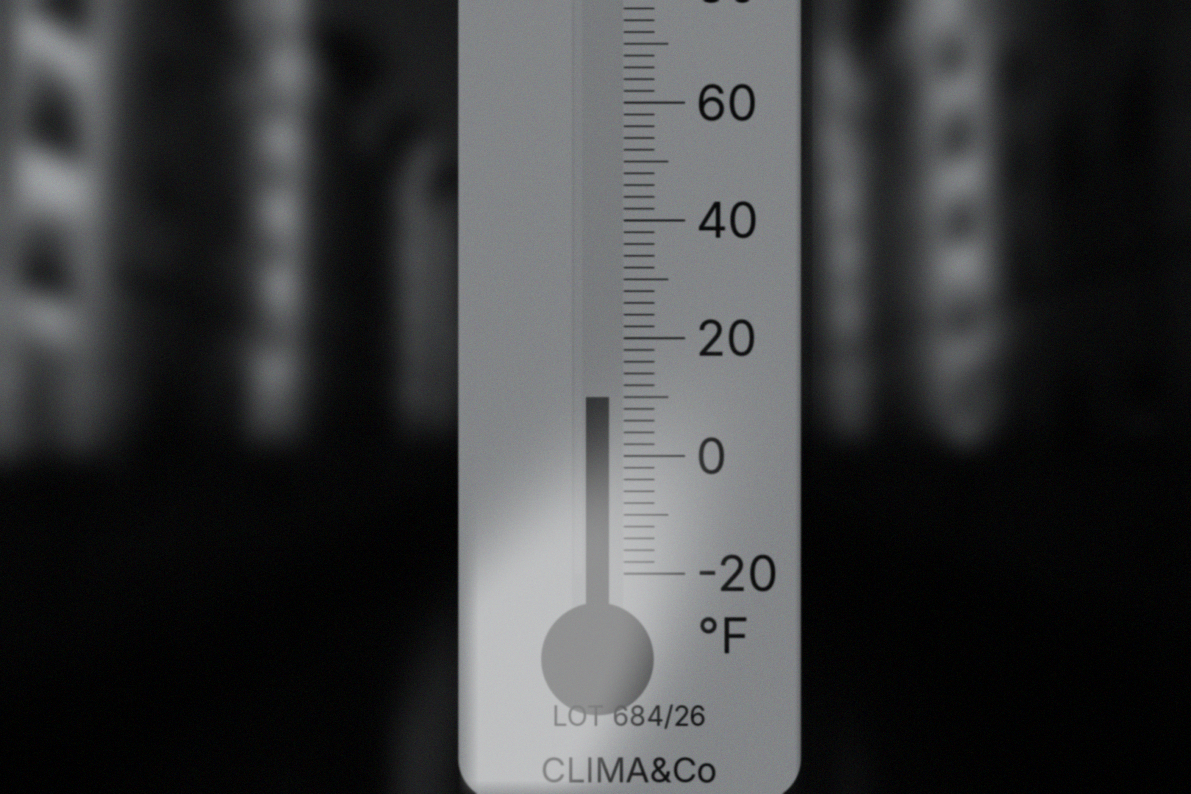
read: 10 °F
